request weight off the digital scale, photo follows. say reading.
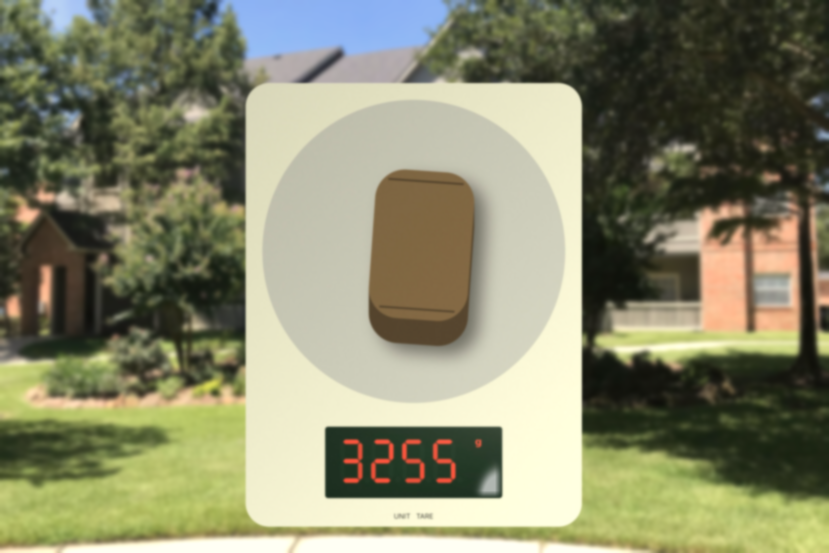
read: 3255 g
